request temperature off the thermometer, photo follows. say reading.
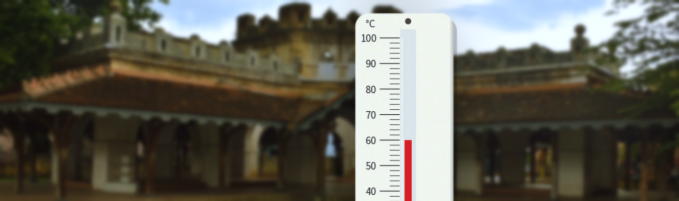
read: 60 °C
